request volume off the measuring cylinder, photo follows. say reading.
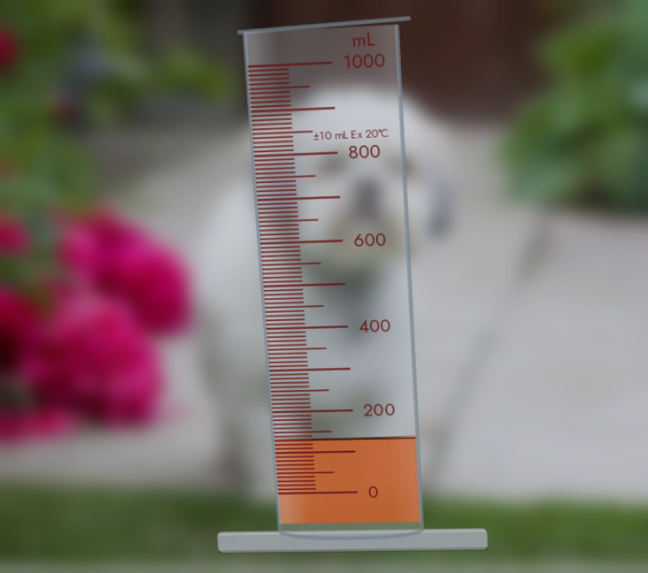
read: 130 mL
